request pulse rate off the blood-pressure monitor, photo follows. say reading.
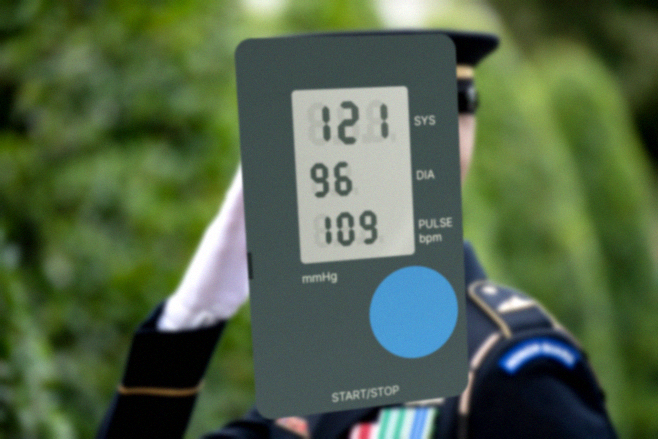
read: 109 bpm
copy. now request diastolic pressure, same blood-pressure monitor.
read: 96 mmHg
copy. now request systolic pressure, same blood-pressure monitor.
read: 121 mmHg
